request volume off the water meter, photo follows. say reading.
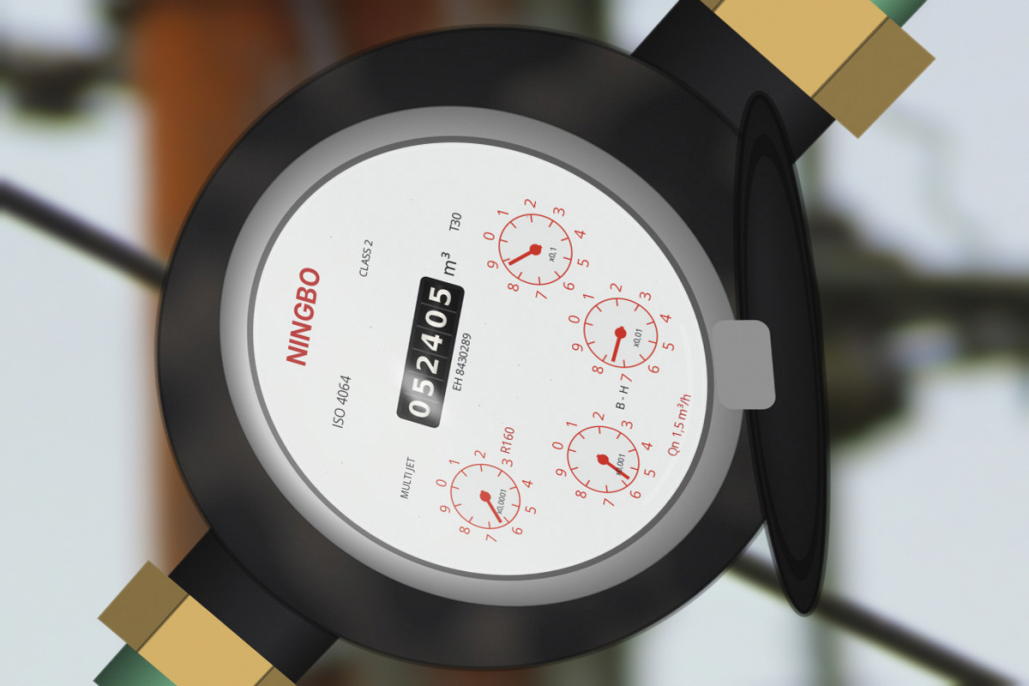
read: 52405.8756 m³
